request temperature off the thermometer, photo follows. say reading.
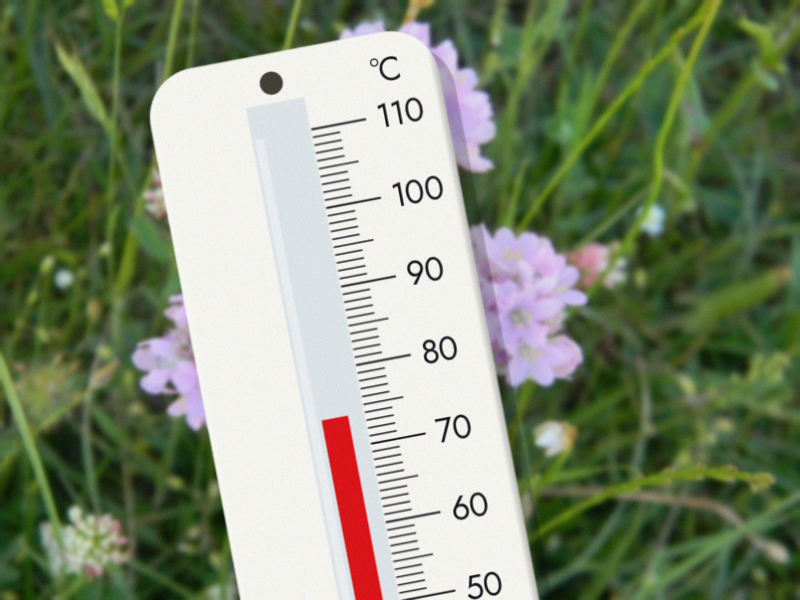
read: 74 °C
